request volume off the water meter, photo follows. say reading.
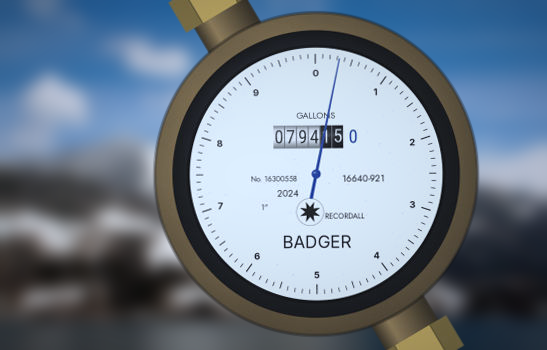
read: 794150.3 gal
